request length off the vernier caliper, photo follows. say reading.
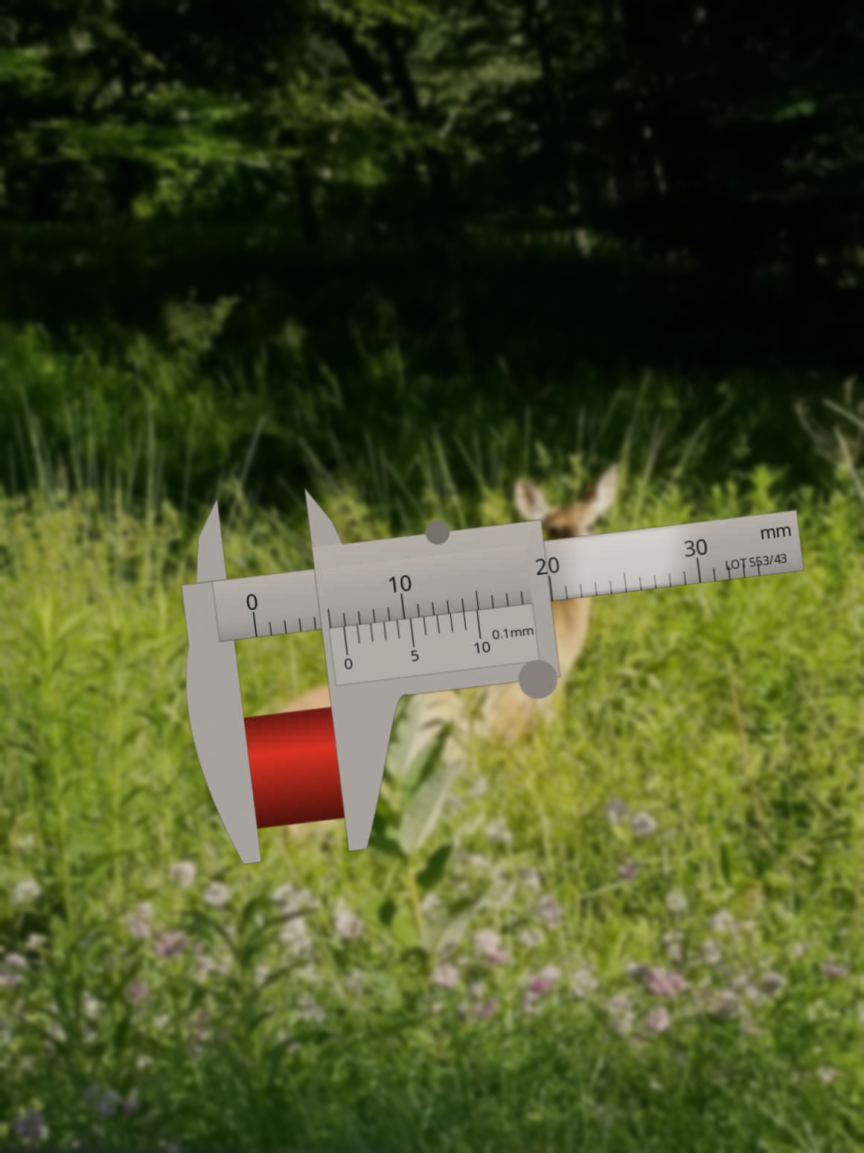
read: 5.9 mm
